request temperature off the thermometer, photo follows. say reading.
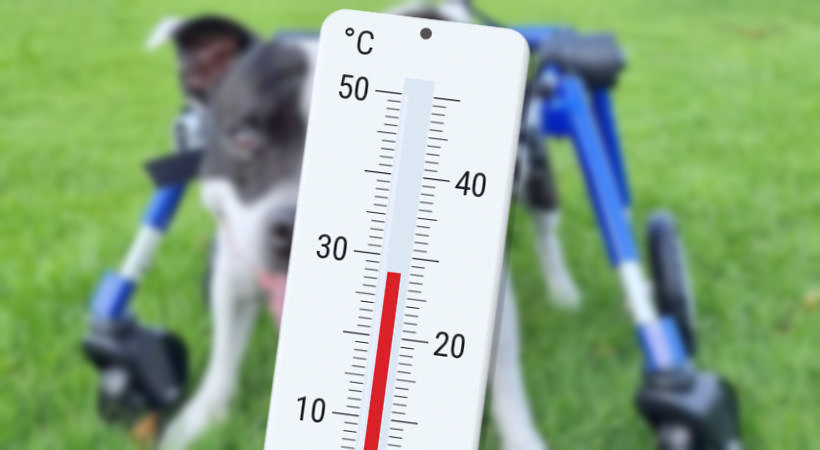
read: 28 °C
